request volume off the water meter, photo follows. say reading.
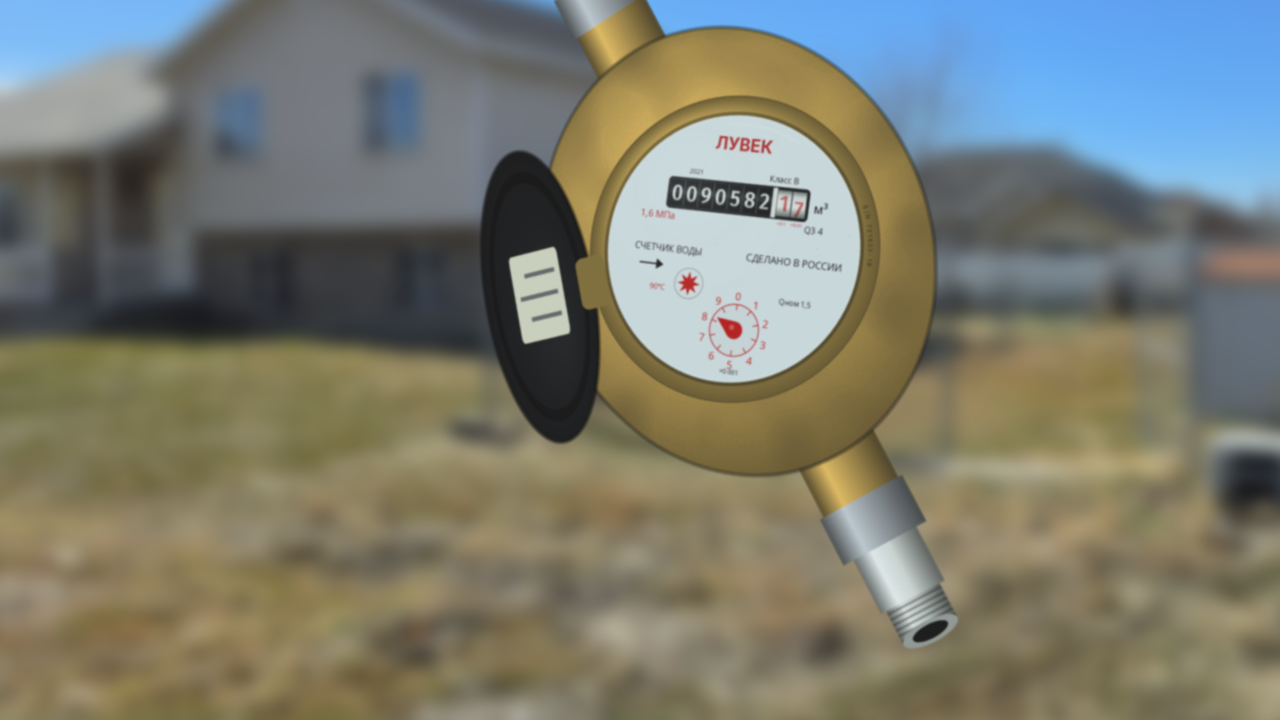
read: 90582.168 m³
